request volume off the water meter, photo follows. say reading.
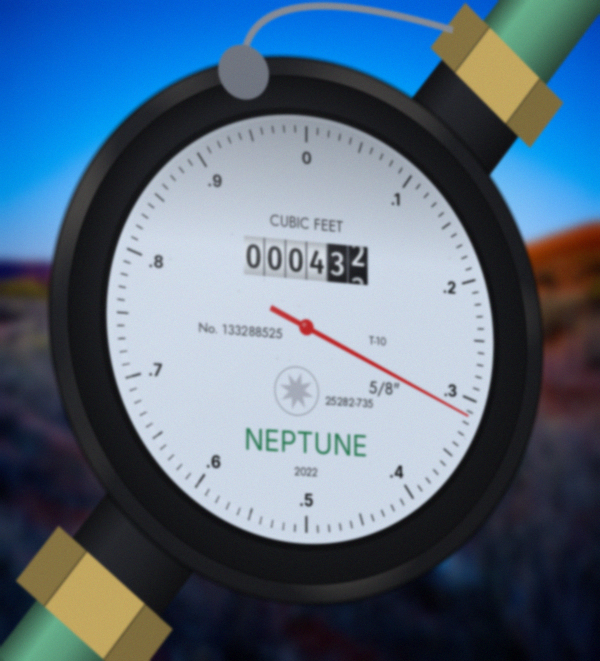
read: 432.31 ft³
